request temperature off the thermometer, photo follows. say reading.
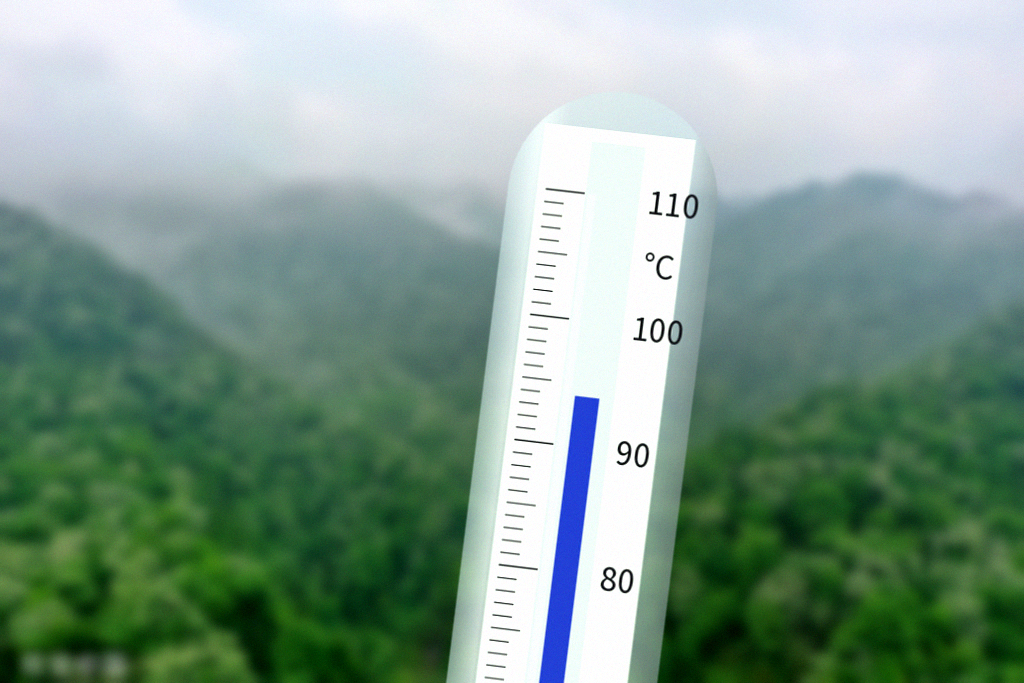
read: 94 °C
